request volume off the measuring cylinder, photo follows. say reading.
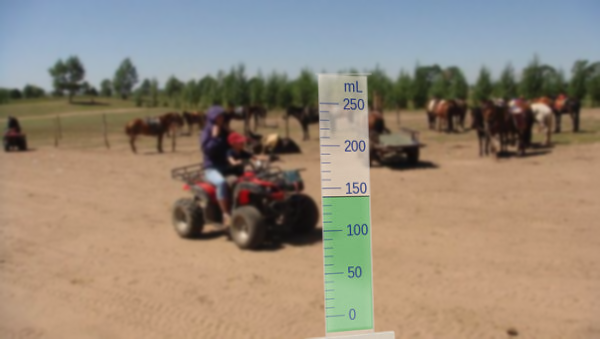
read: 140 mL
